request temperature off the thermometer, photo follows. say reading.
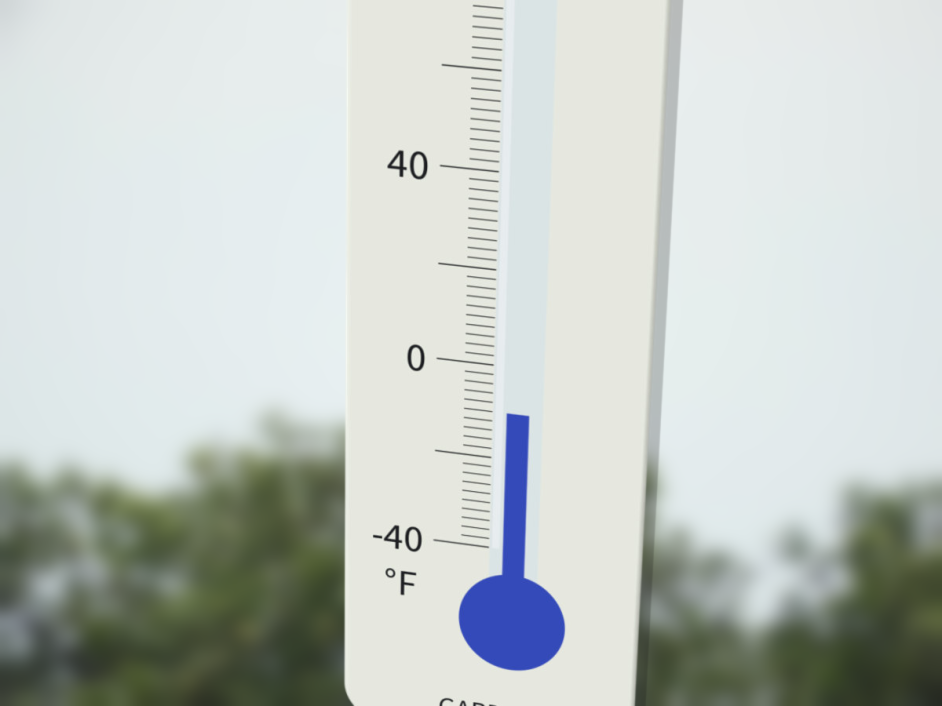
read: -10 °F
